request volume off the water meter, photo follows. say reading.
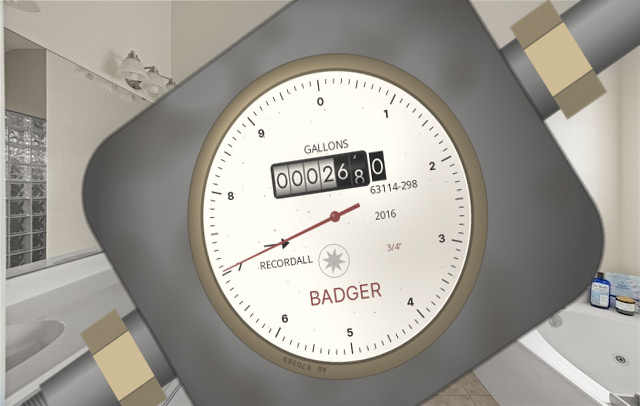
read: 2677.0 gal
